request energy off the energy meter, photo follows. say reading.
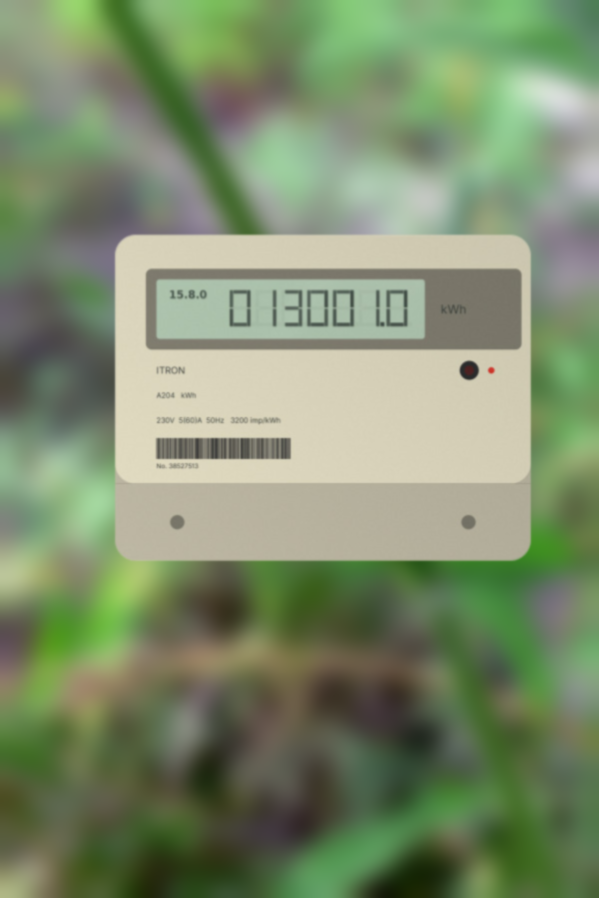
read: 13001.0 kWh
